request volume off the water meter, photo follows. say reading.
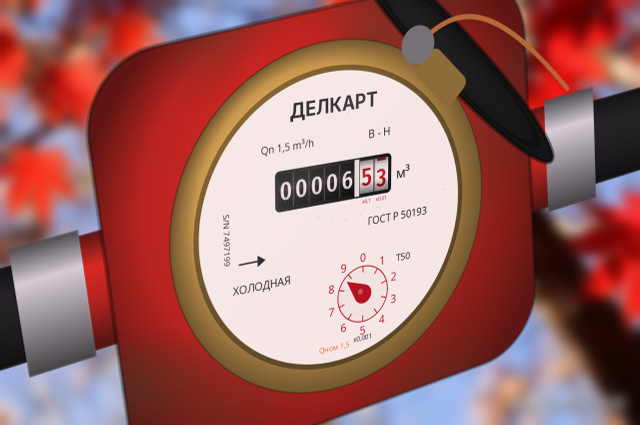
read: 6.528 m³
